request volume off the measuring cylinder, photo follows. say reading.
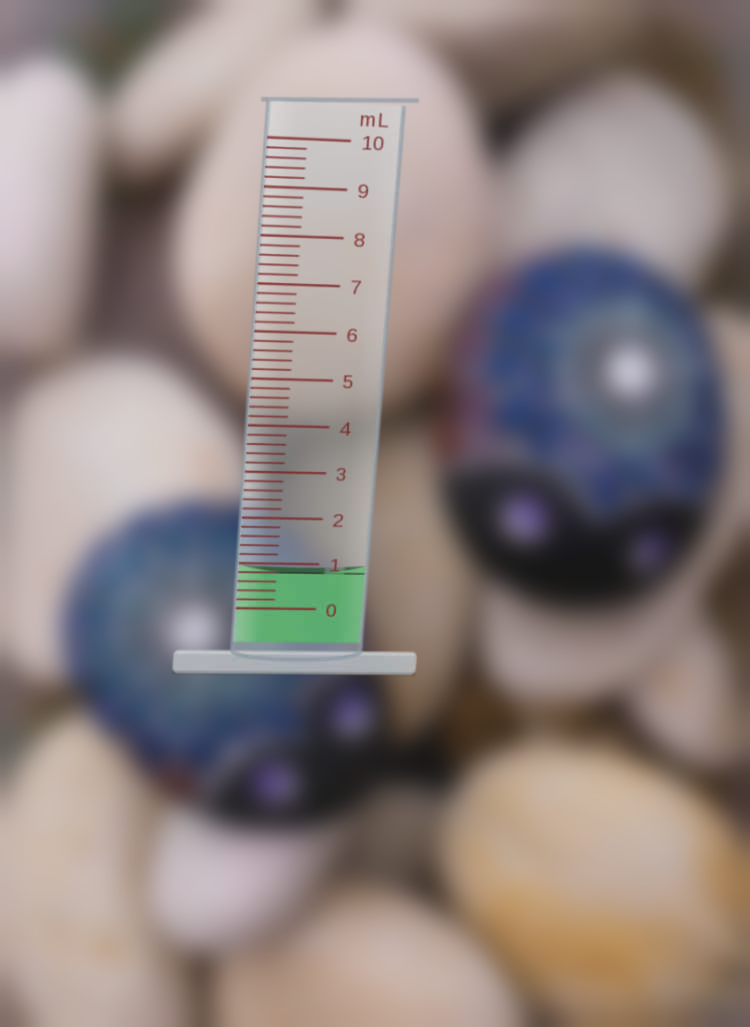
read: 0.8 mL
